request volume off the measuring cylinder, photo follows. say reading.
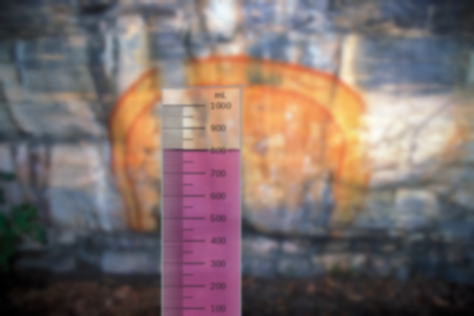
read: 800 mL
